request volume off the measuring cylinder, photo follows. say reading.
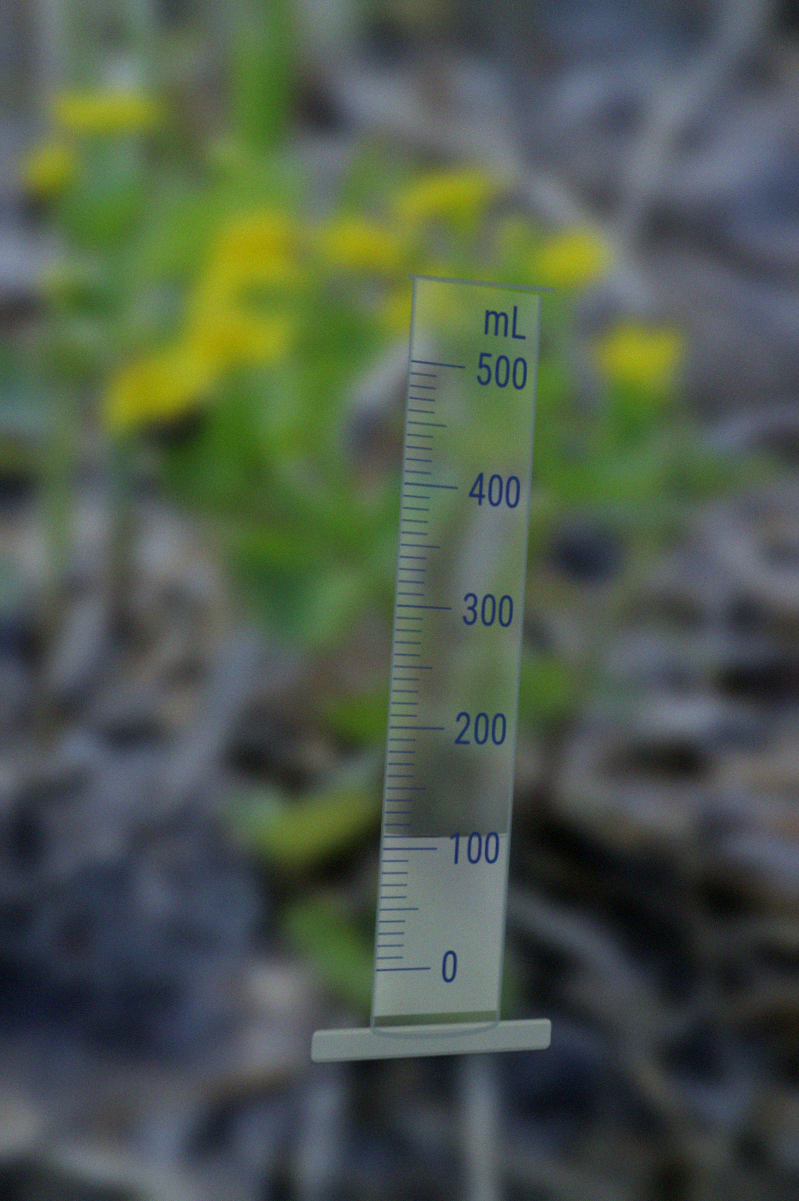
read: 110 mL
